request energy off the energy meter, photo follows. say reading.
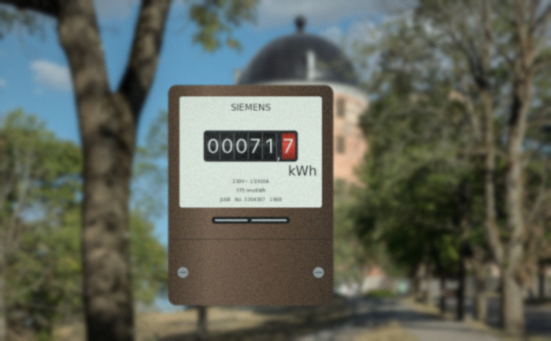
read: 71.7 kWh
